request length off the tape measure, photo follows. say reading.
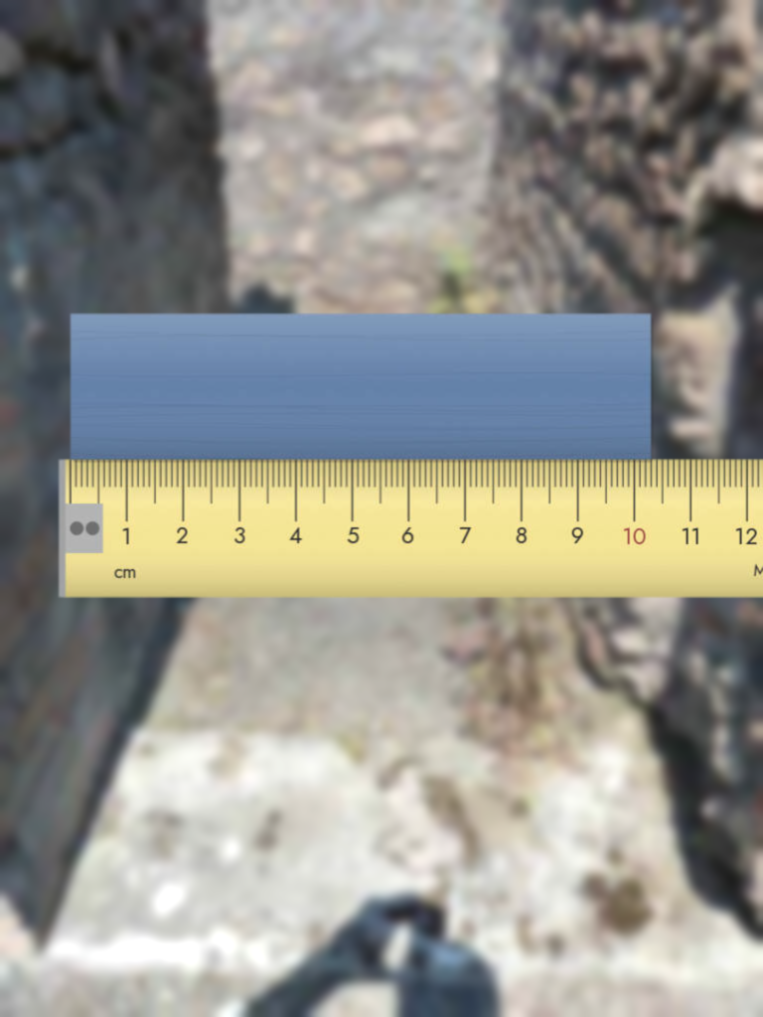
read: 10.3 cm
